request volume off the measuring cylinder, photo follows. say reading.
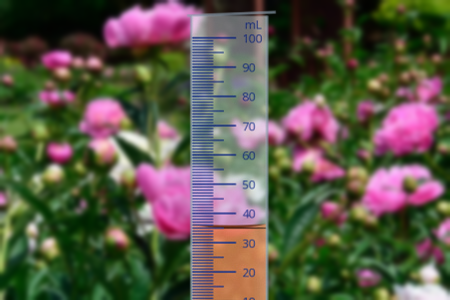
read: 35 mL
